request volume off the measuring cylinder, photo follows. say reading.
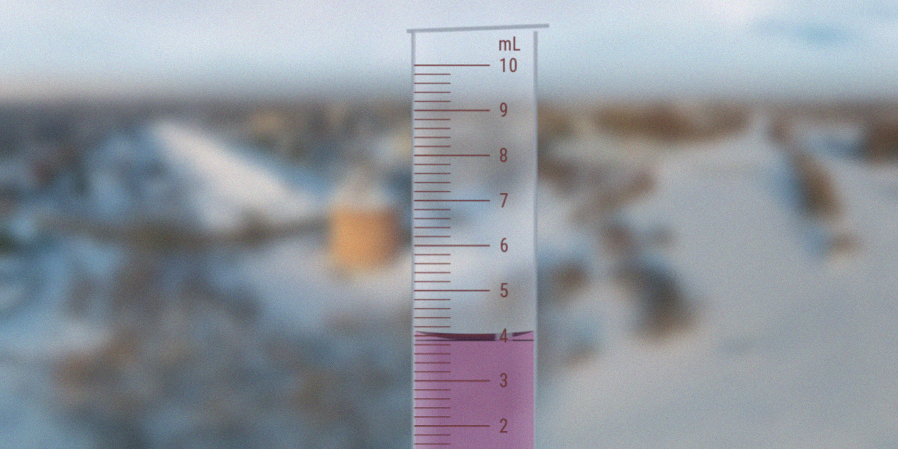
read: 3.9 mL
